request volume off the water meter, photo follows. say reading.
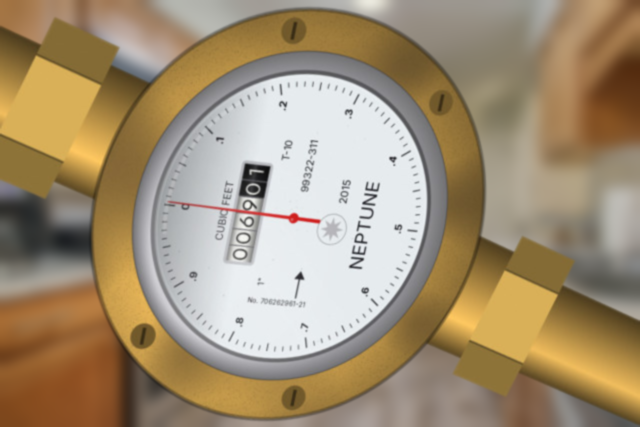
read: 6901.00 ft³
